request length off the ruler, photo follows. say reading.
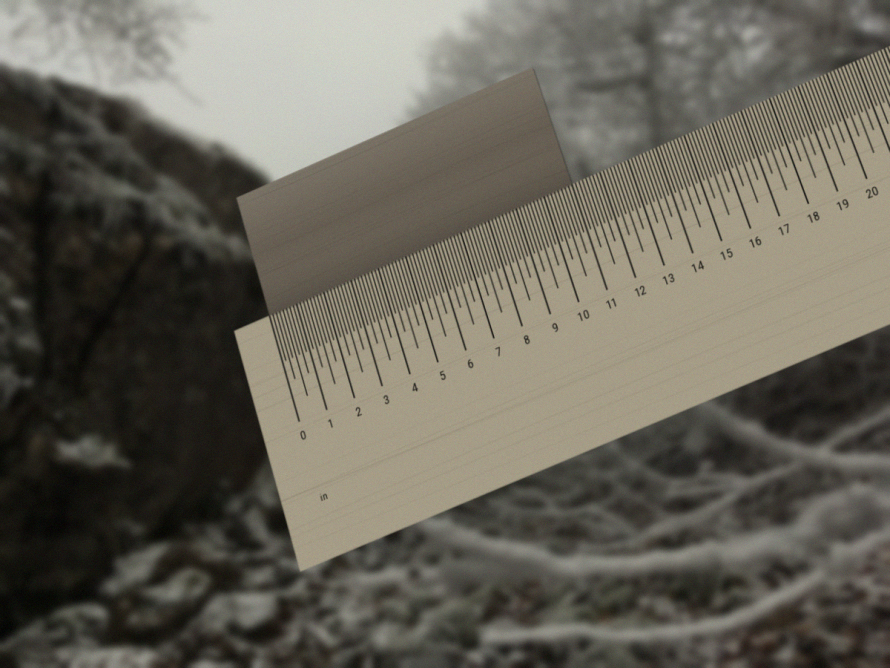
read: 11 in
